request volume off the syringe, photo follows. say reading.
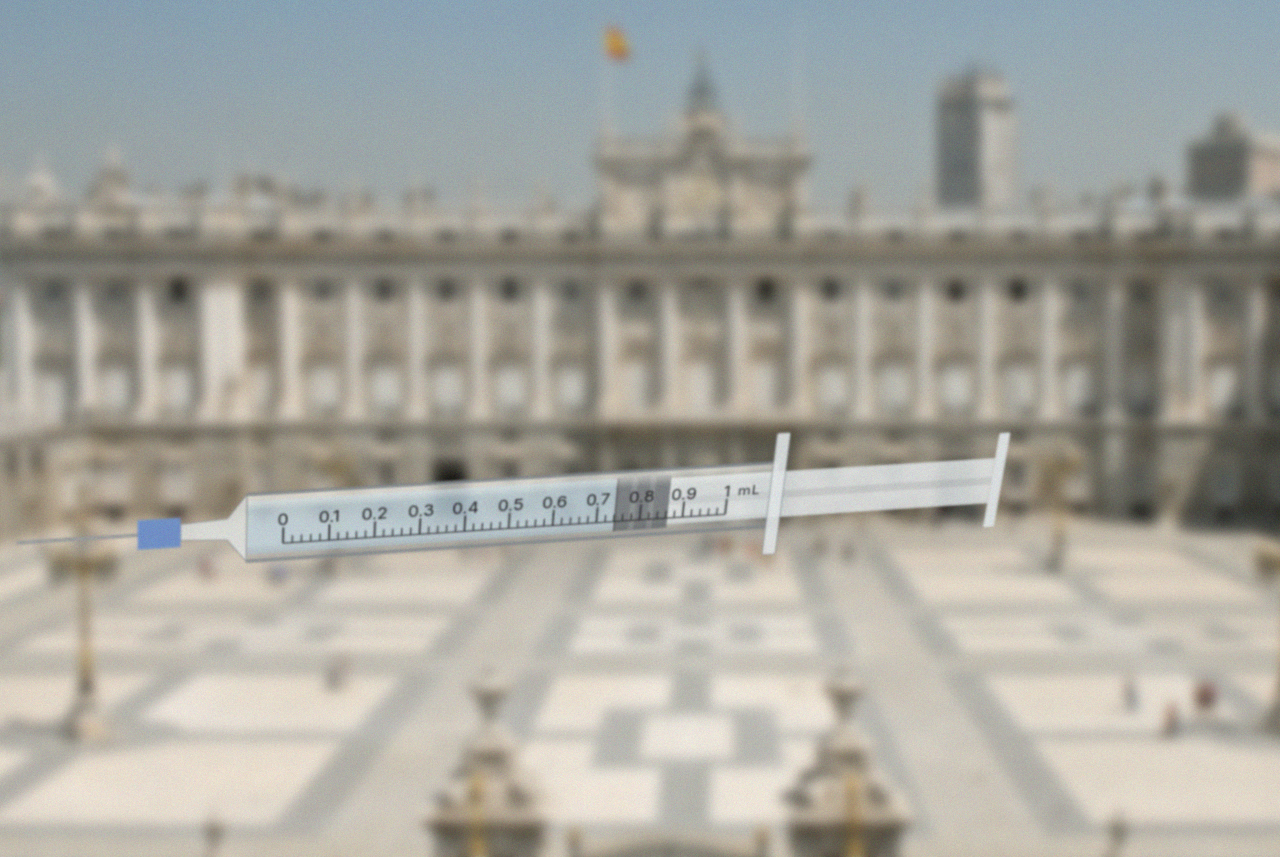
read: 0.74 mL
